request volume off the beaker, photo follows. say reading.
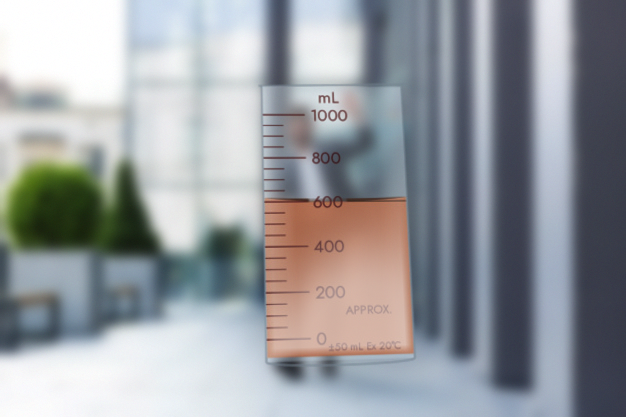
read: 600 mL
